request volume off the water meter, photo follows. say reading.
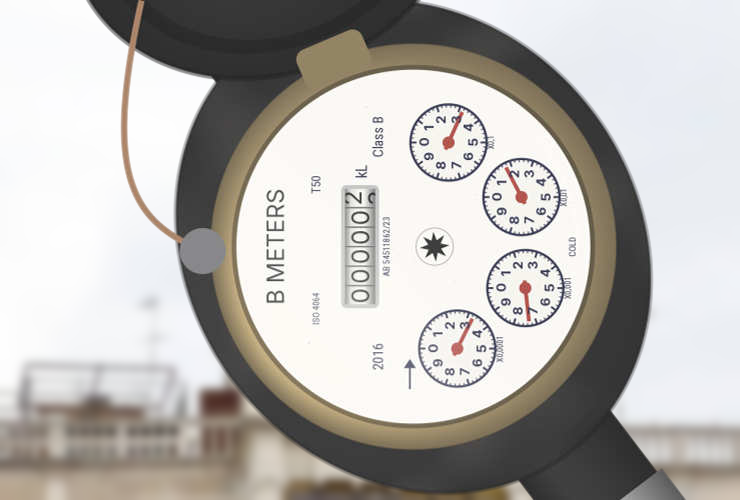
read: 2.3173 kL
